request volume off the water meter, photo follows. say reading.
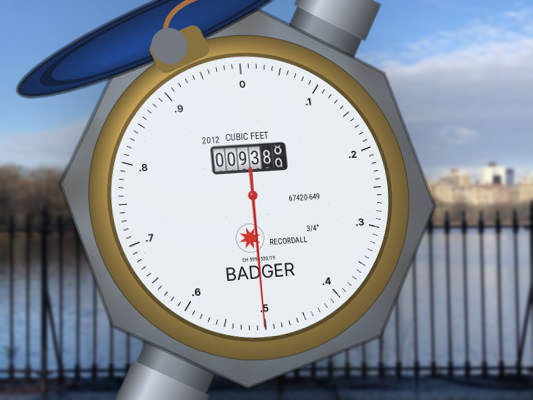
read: 9388.50 ft³
